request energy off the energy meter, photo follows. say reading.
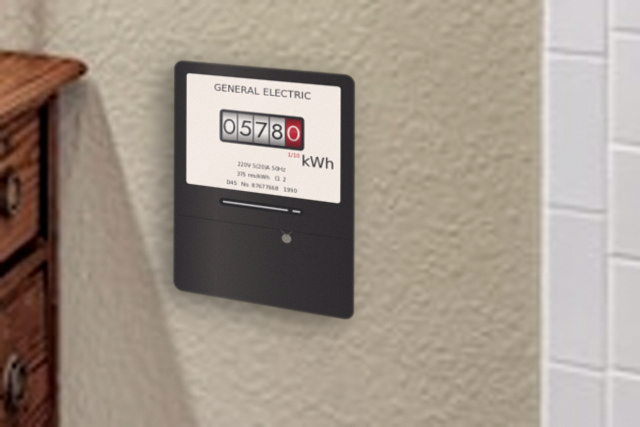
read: 578.0 kWh
